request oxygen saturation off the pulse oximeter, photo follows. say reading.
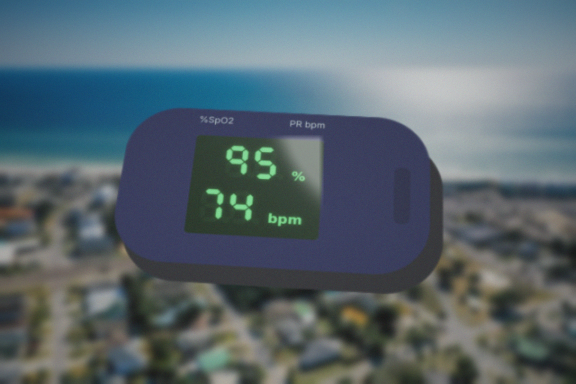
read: 95 %
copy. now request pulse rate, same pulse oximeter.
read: 74 bpm
